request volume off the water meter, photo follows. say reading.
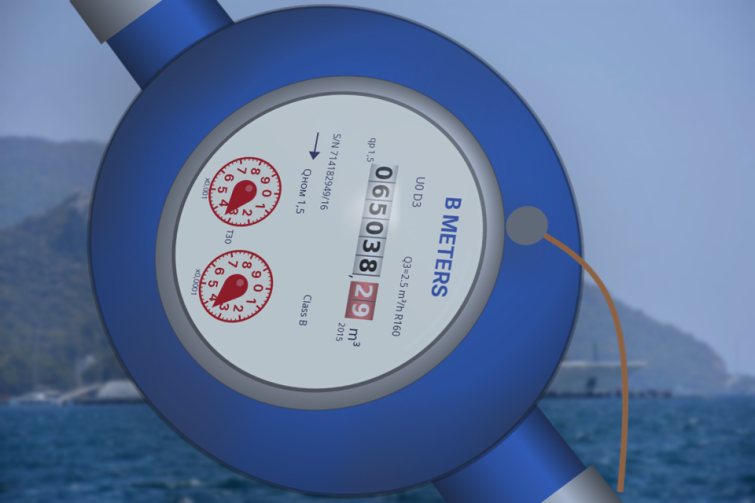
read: 65038.2933 m³
